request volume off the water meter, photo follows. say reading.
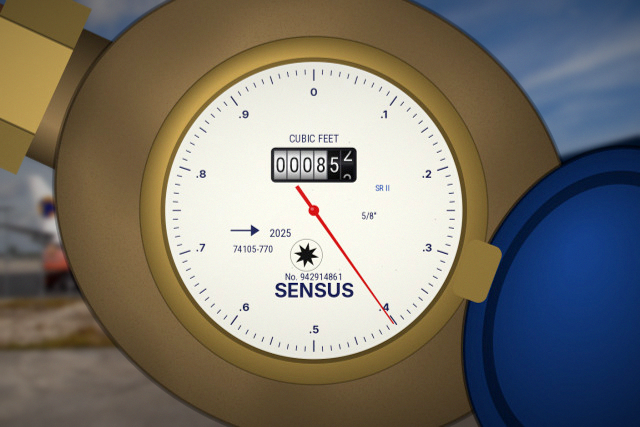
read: 852.40 ft³
